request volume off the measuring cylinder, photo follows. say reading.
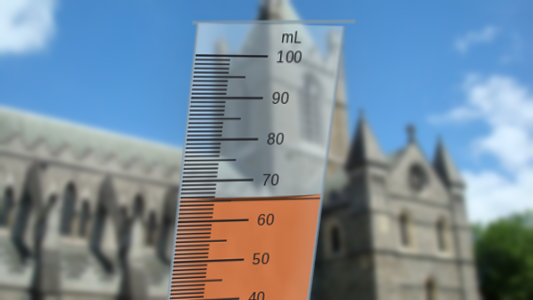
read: 65 mL
